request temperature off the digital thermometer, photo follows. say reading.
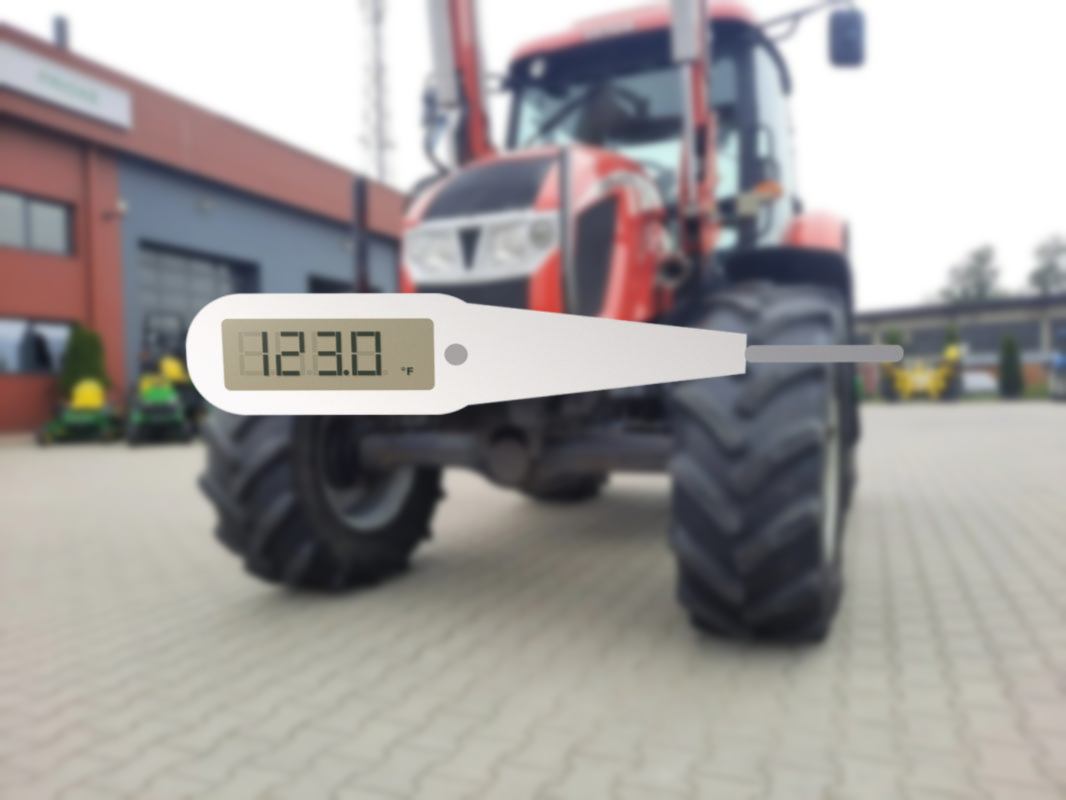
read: 123.0 °F
